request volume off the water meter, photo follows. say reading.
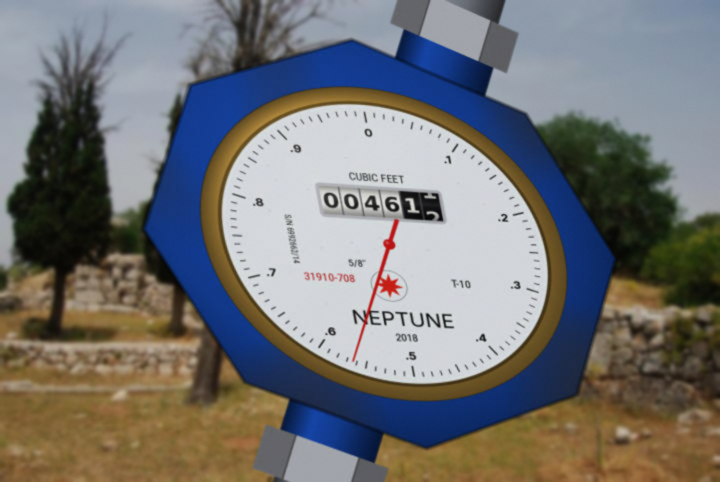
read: 4611.56 ft³
